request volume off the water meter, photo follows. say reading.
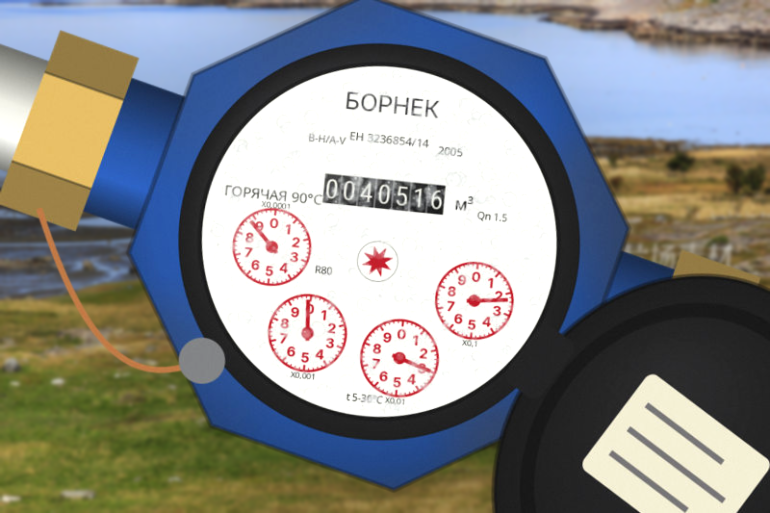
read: 40516.2298 m³
